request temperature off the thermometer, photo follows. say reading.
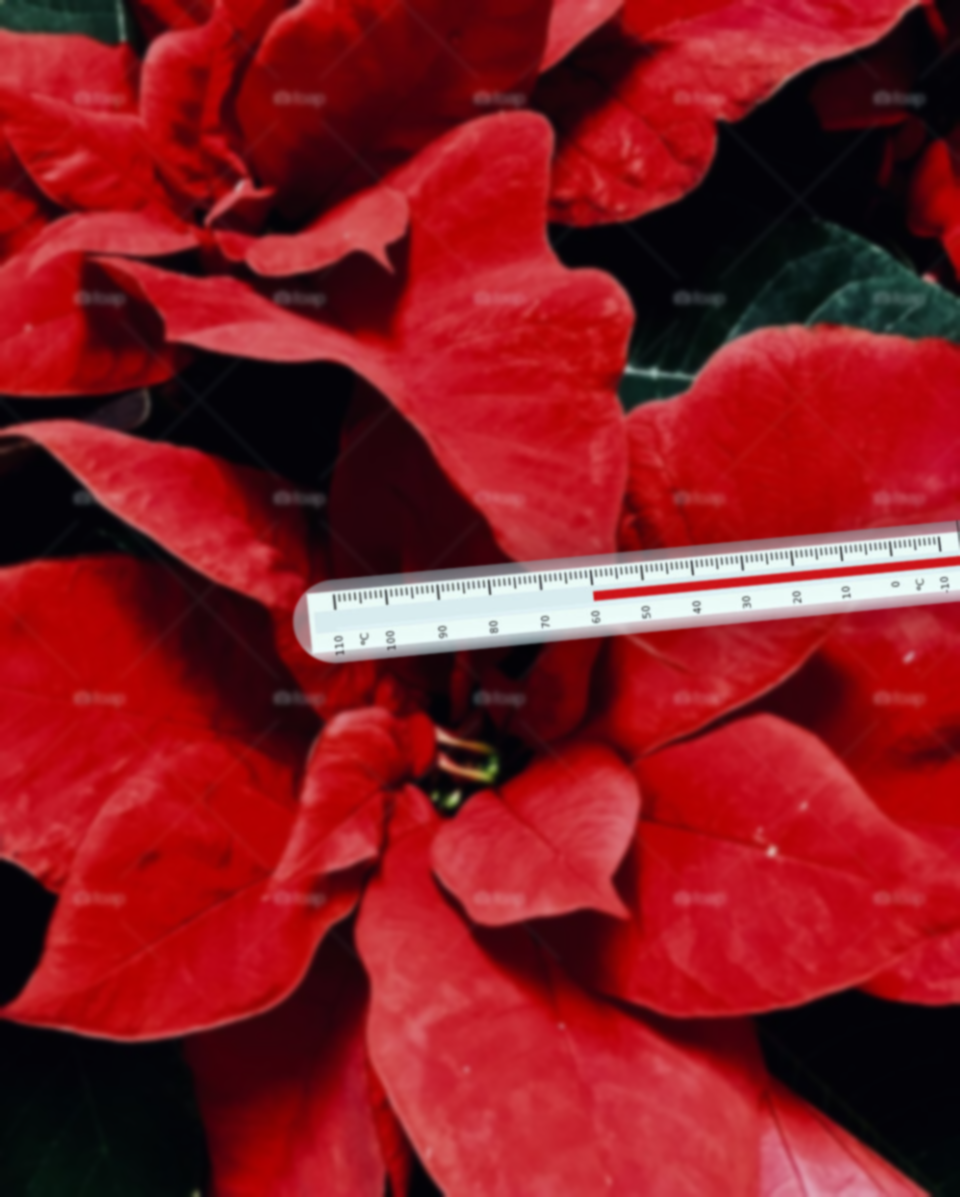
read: 60 °C
